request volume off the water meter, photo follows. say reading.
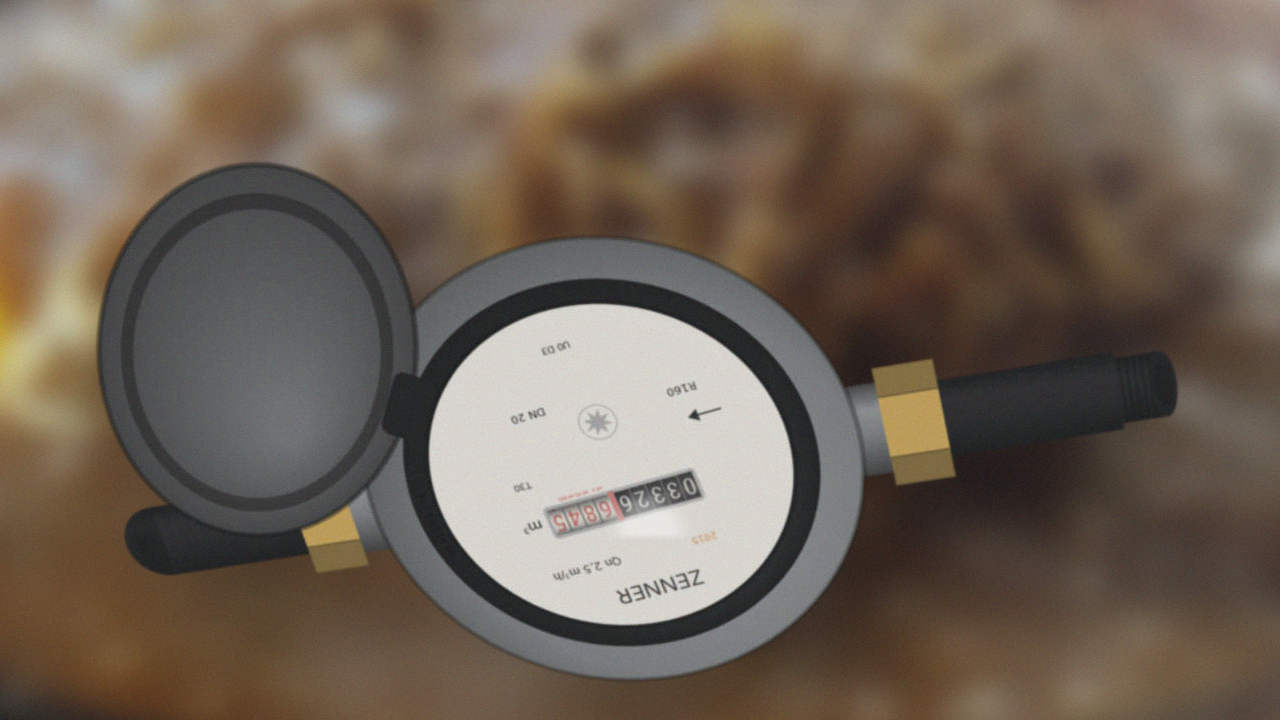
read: 3326.6845 m³
